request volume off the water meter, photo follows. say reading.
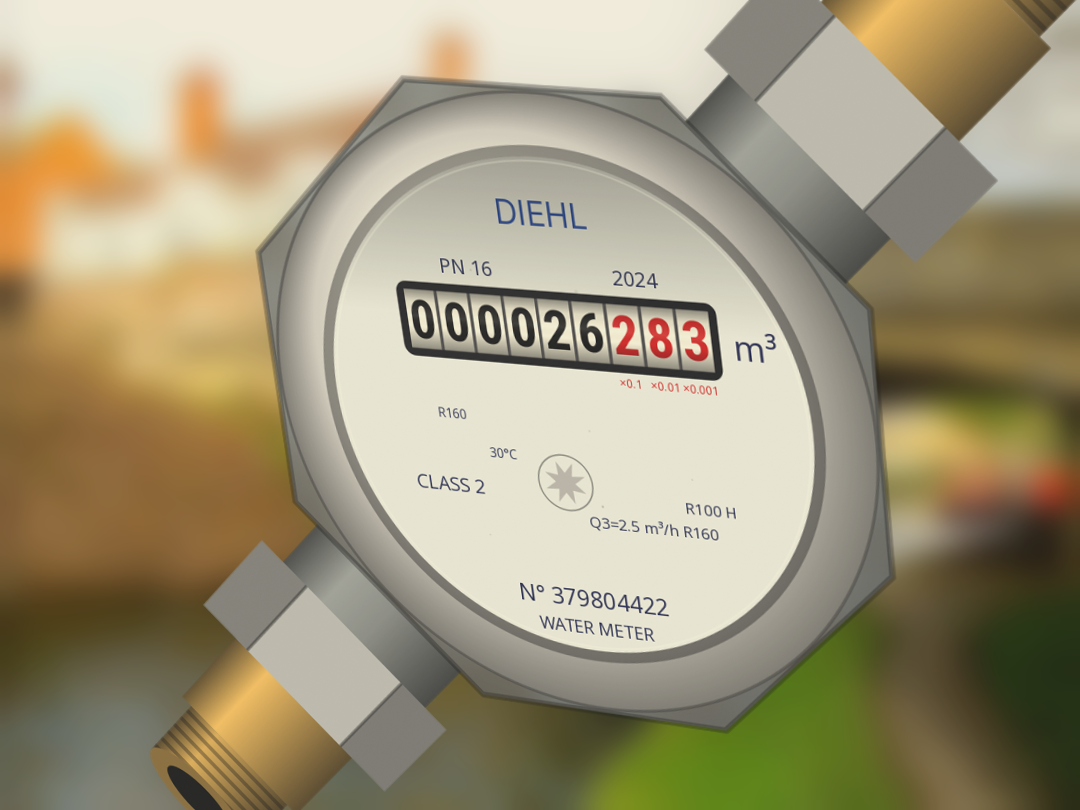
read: 26.283 m³
